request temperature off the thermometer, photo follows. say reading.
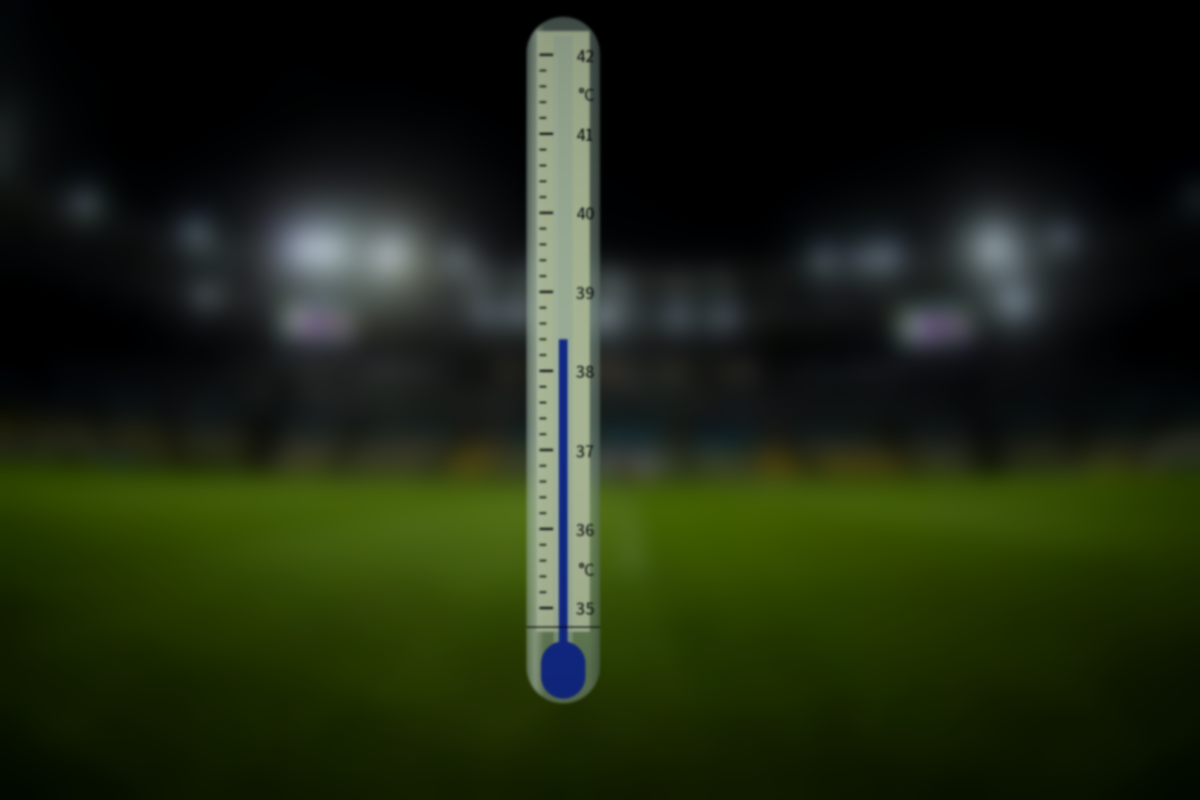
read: 38.4 °C
